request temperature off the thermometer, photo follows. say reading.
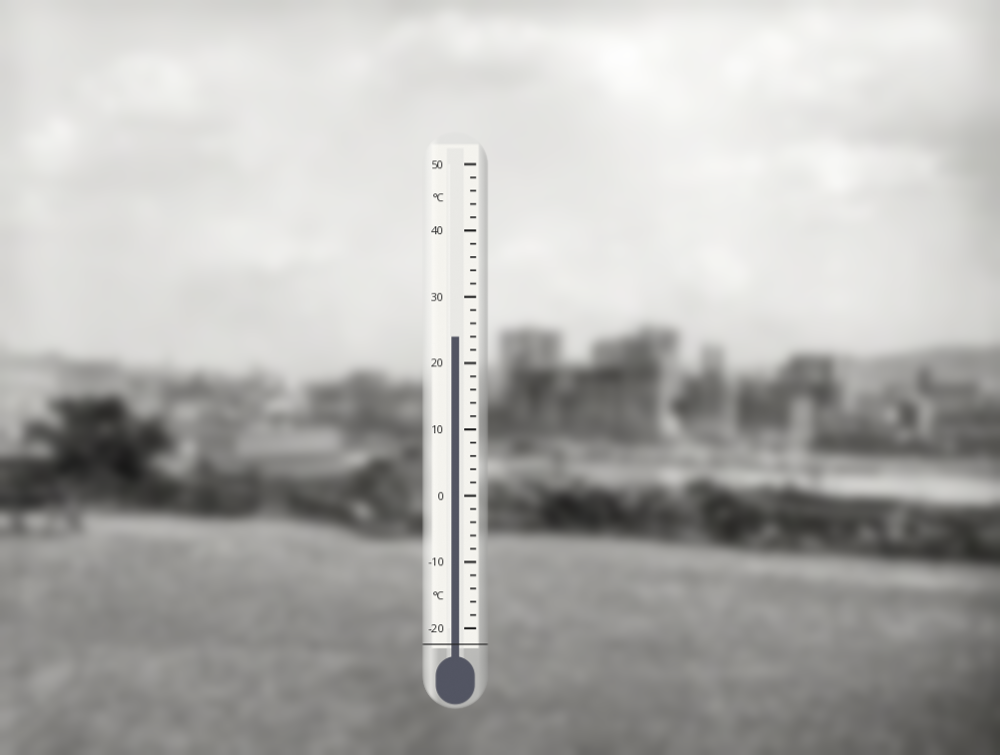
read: 24 °C
